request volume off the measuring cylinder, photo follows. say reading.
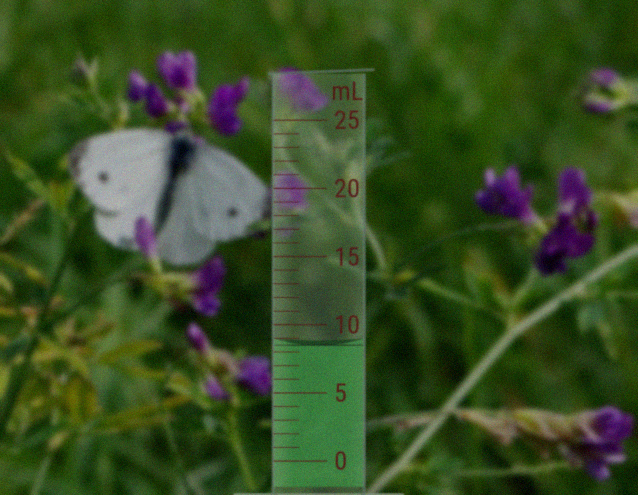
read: 8.5 mL
